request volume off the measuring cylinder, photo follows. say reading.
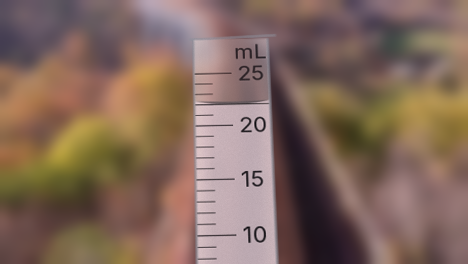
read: 22 mL
